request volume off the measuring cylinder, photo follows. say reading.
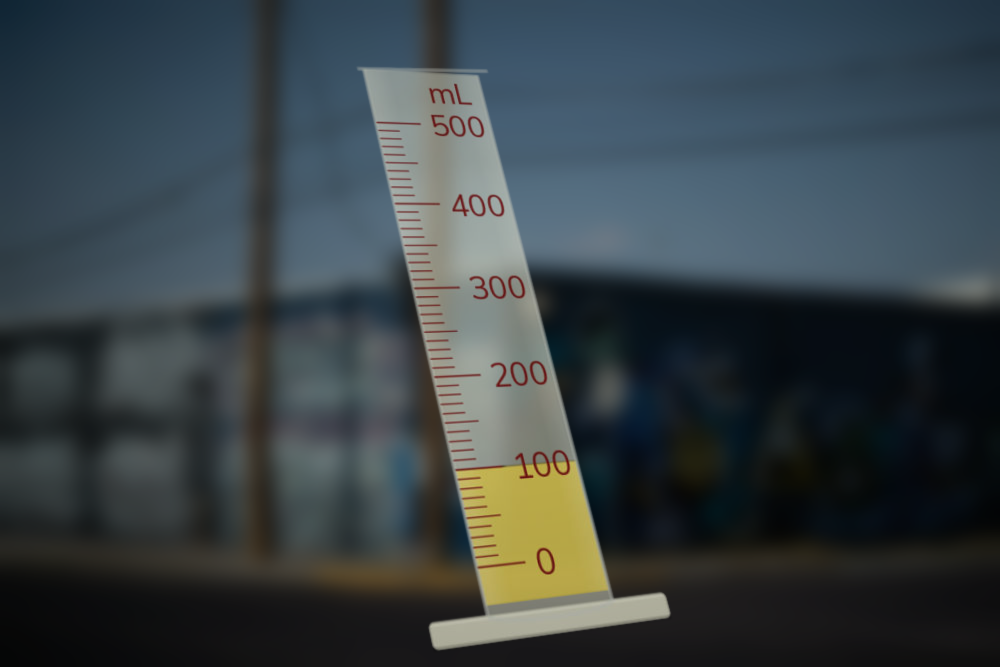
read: 100 mL
